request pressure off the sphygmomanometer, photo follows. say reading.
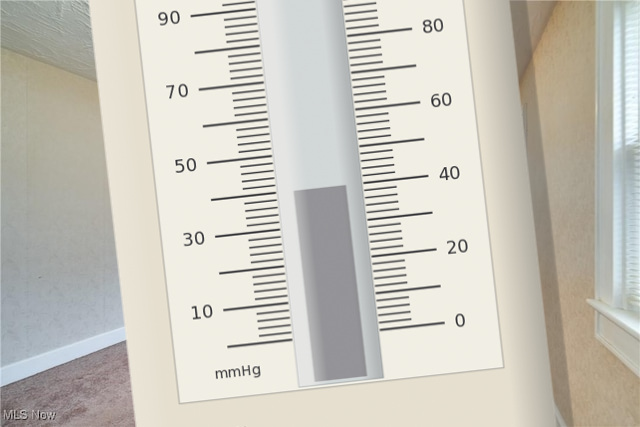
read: 40 mmHg
